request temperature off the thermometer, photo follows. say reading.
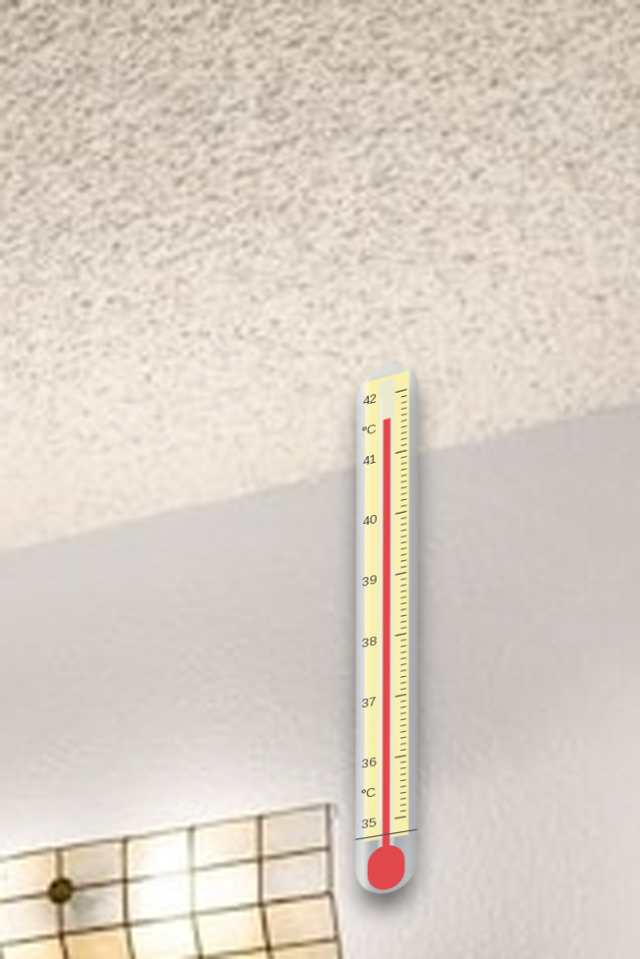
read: 41.6 °C
